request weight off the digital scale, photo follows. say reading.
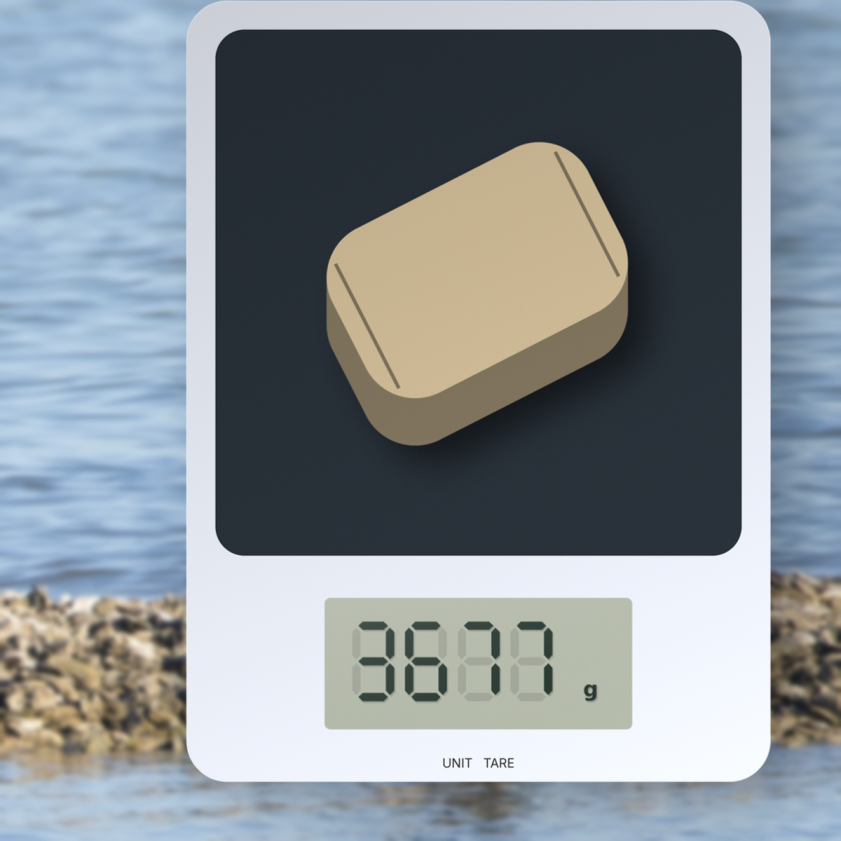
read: 3677 g
